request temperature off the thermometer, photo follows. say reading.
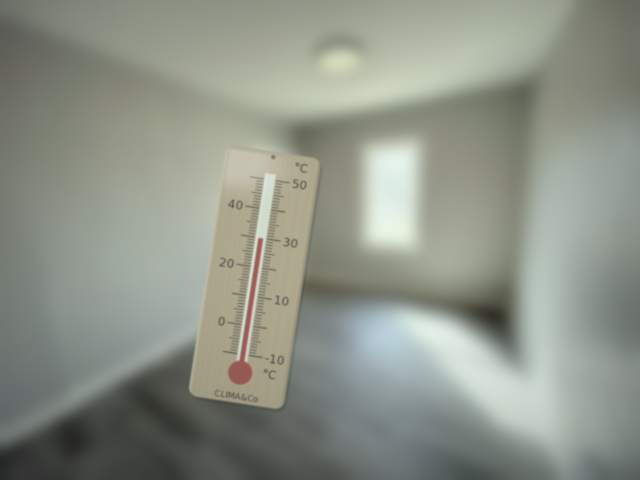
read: 30 °C
